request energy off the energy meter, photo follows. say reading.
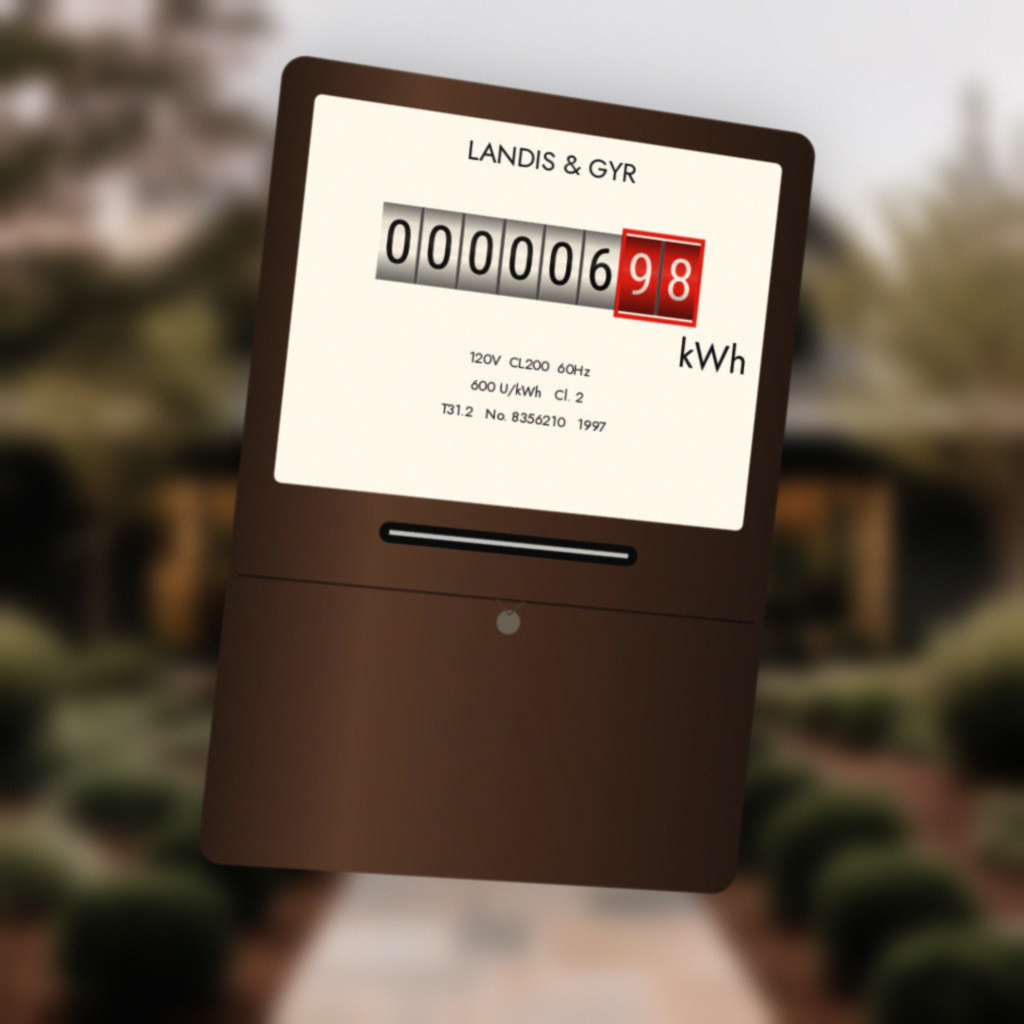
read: 6.98 kWh
